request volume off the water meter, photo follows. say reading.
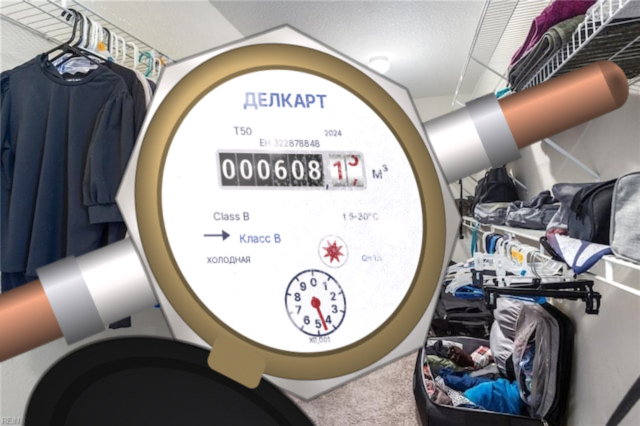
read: 608.134 m³
